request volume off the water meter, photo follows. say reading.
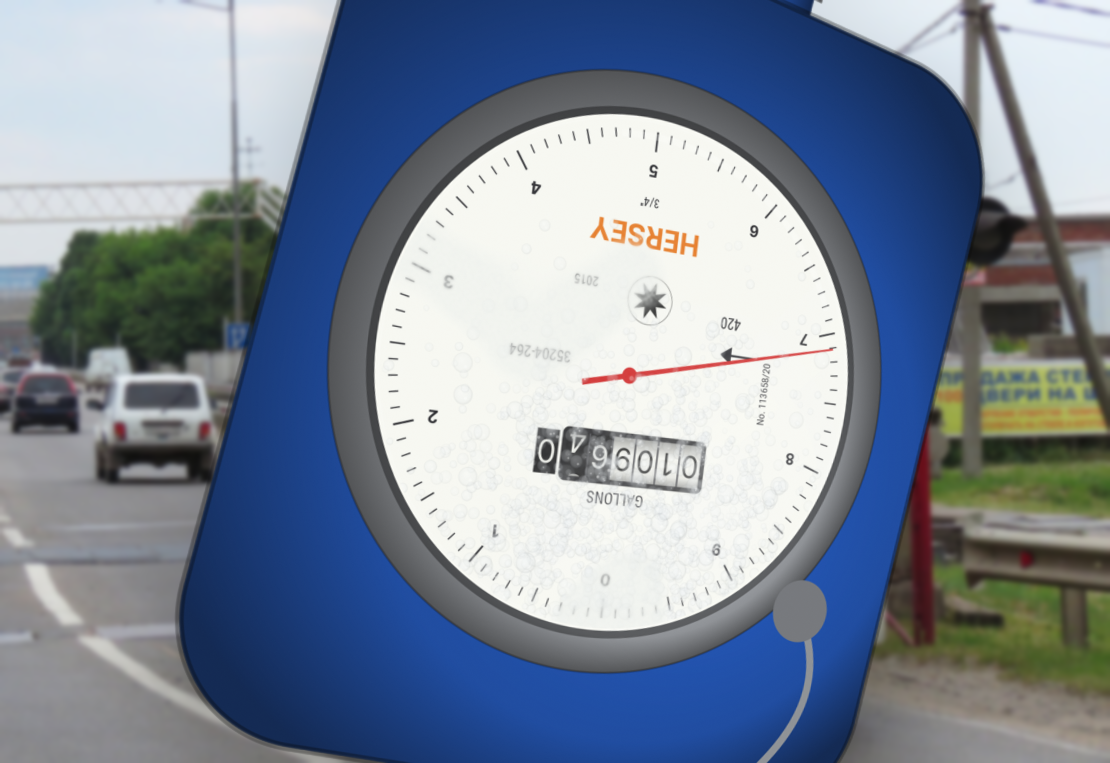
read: 109637.1 gal
